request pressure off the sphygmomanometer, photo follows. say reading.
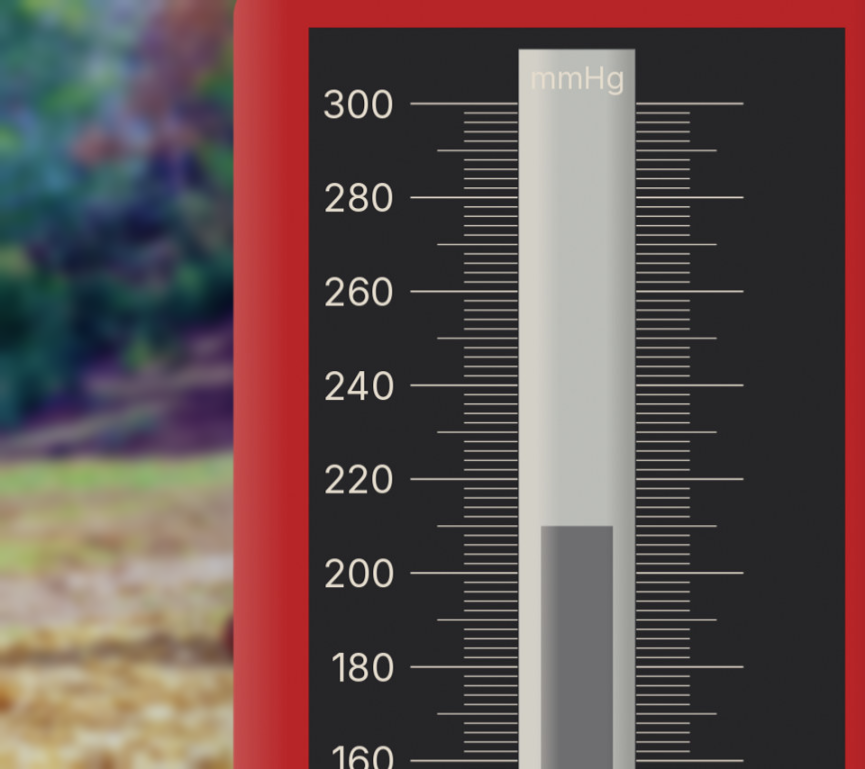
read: 210 mmHg
